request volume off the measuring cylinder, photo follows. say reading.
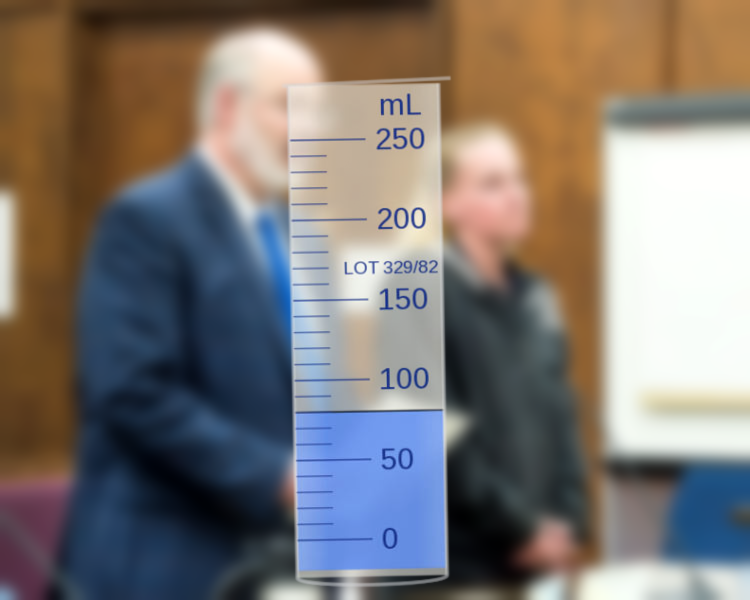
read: 80 mL
